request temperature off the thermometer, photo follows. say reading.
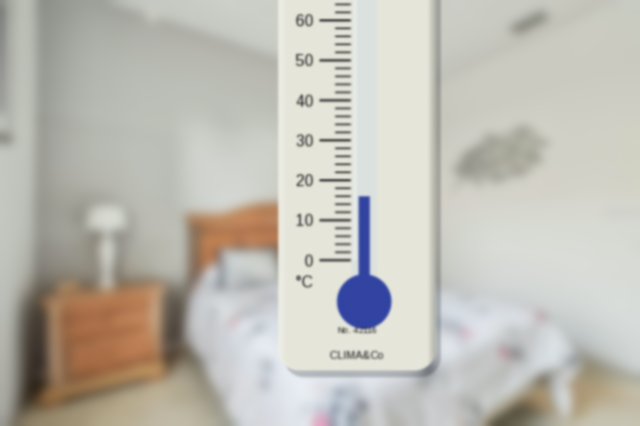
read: 16 °C
